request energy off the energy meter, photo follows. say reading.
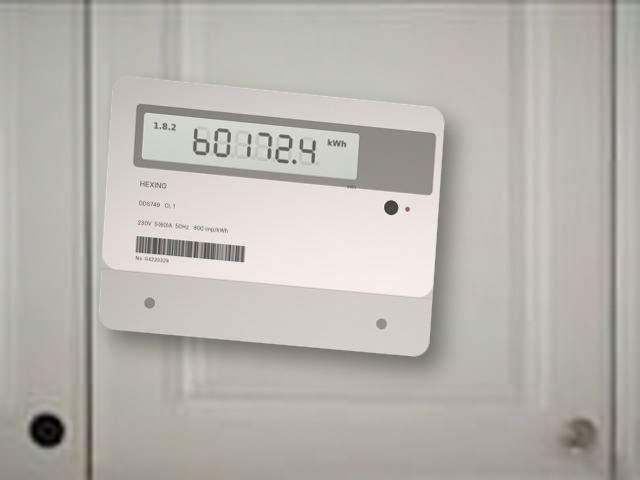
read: 60172.4 kWh
